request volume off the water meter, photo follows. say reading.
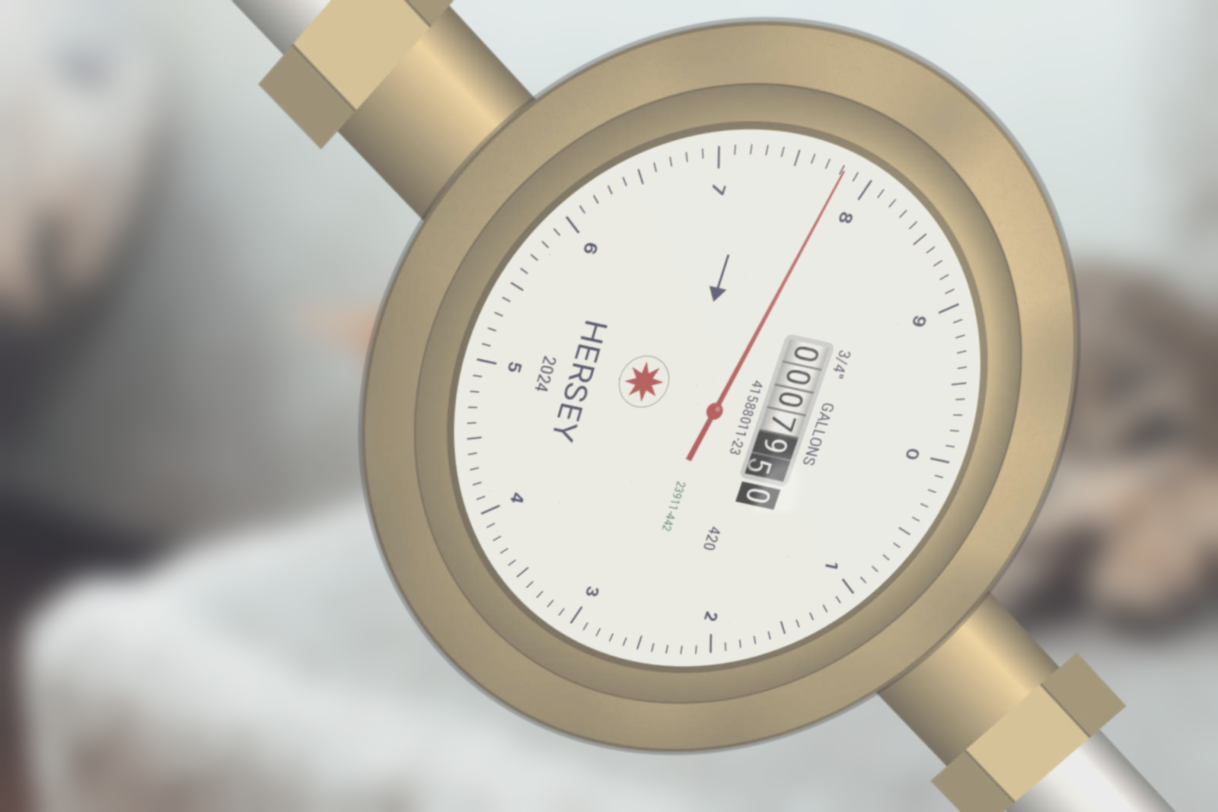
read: 7947.8 gal
